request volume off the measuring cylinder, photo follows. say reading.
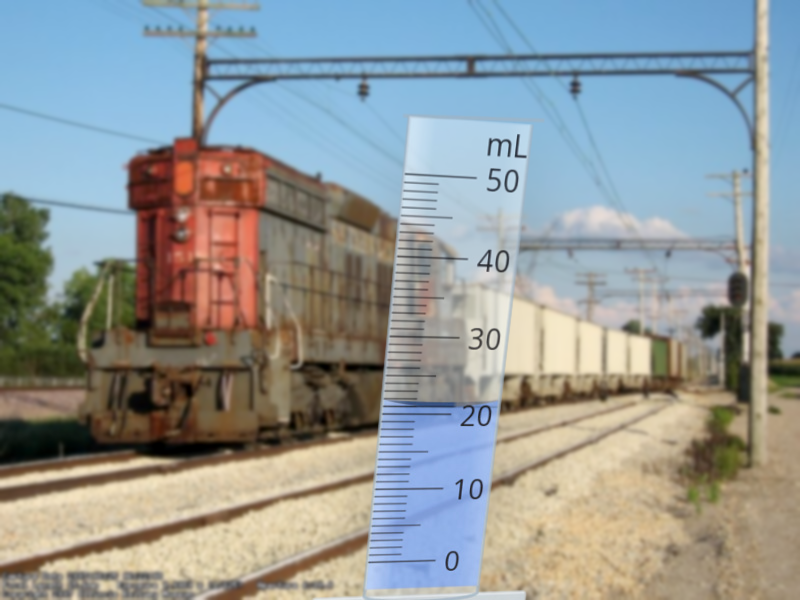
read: 21 mL
